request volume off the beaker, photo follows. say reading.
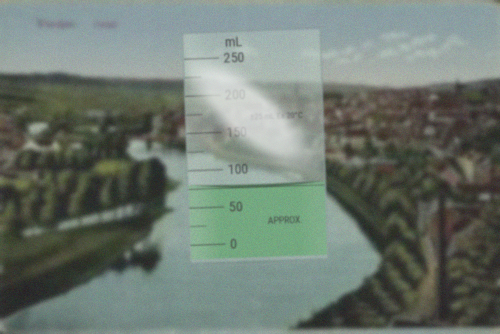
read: 75 mL
